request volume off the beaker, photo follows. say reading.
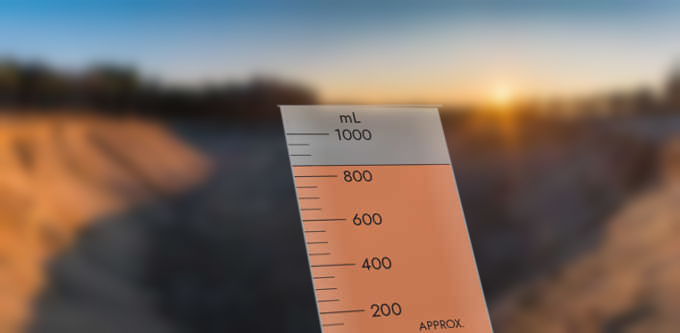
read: 850 mL
